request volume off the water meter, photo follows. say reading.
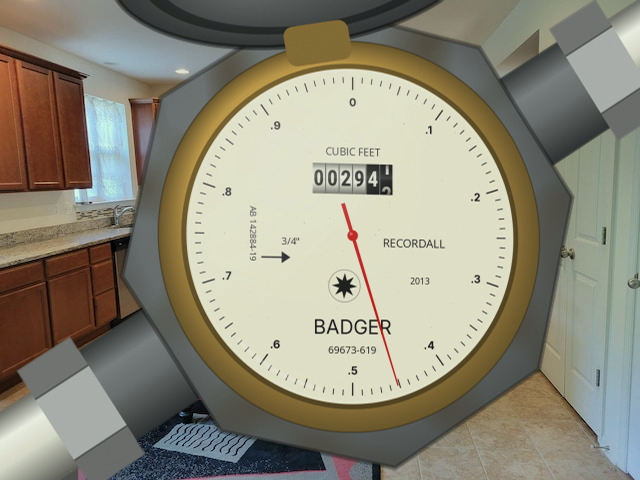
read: 2941.45 ft³
